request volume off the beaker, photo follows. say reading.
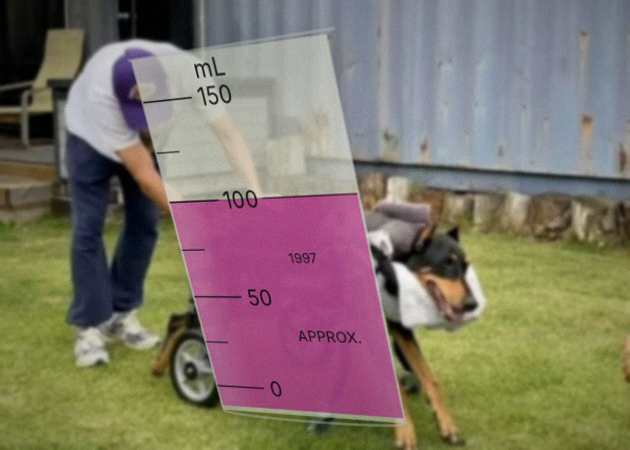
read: 100 mL
